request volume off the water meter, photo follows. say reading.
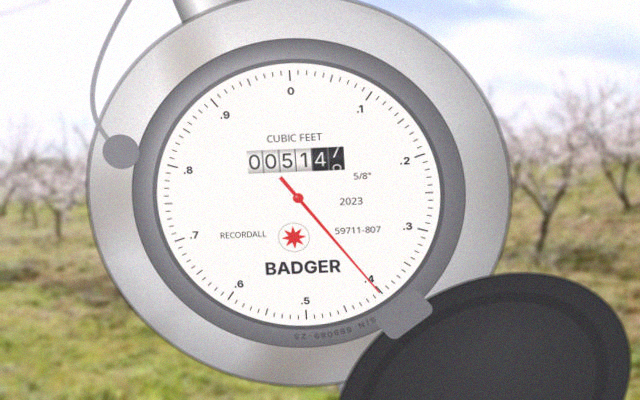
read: 5147.40 ft³
